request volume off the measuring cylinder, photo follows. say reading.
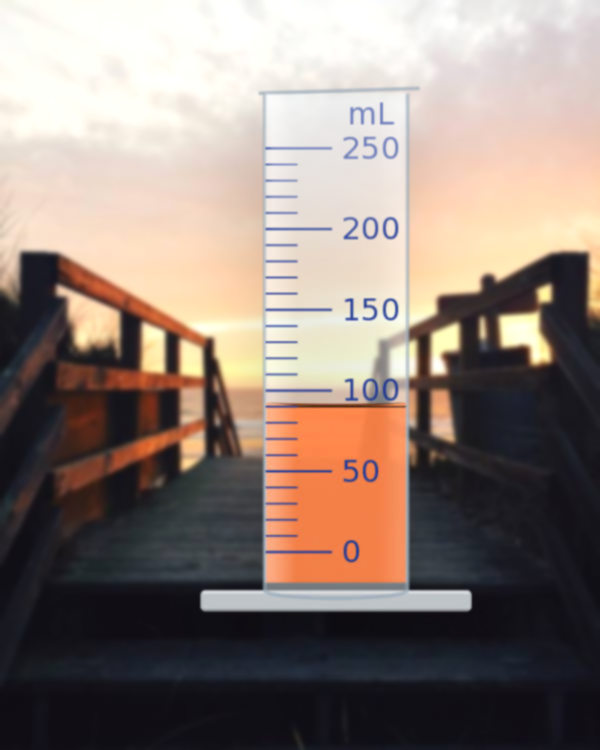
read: 90 mL
